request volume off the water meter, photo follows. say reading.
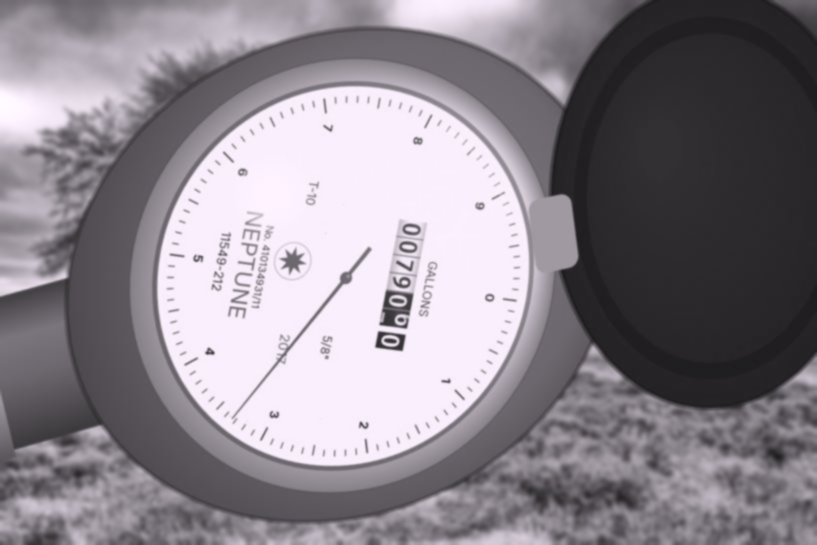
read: 79063.3 gal
